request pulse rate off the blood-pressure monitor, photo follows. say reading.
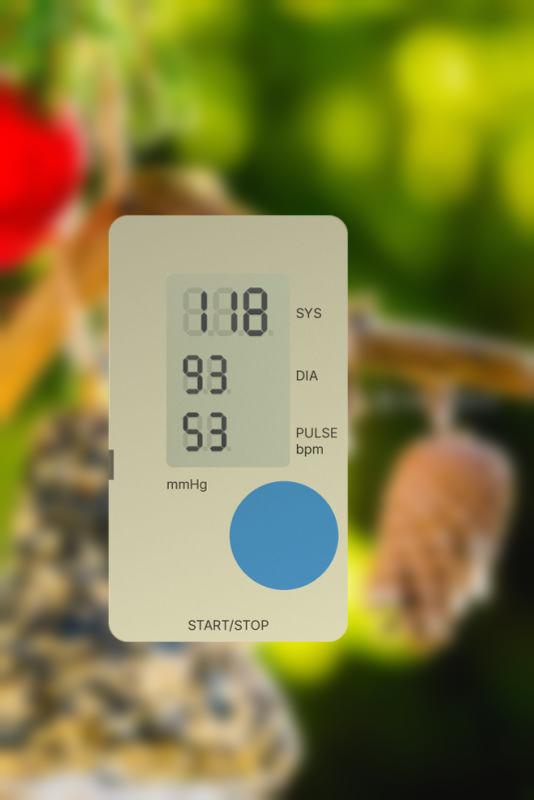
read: 53 bpm
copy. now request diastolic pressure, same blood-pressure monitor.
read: 93 mmHg
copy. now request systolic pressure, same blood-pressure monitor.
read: 118 mmHg
